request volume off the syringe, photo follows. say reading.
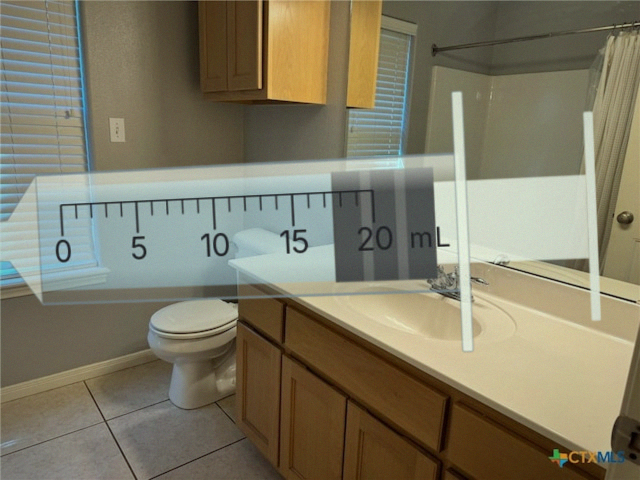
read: 17.5 mL
